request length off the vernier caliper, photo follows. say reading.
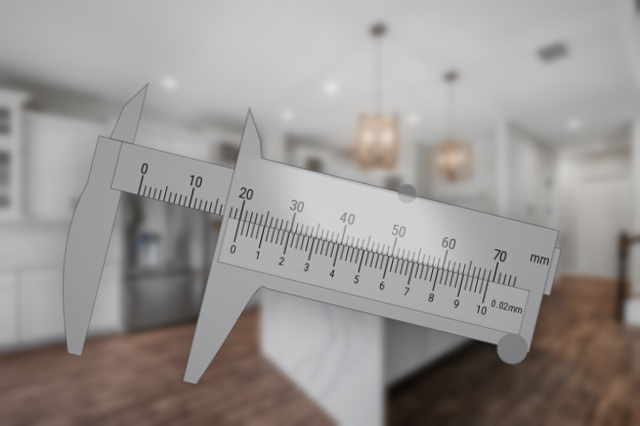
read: 20.0 mm
